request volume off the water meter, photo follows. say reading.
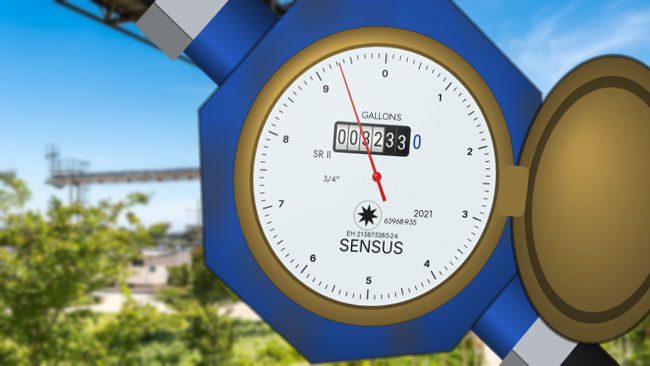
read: 32329.3 gal
